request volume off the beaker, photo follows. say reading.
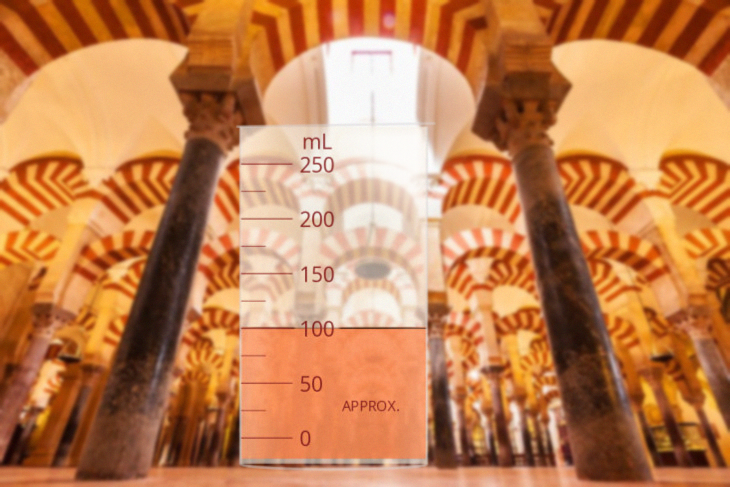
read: 100 mL
